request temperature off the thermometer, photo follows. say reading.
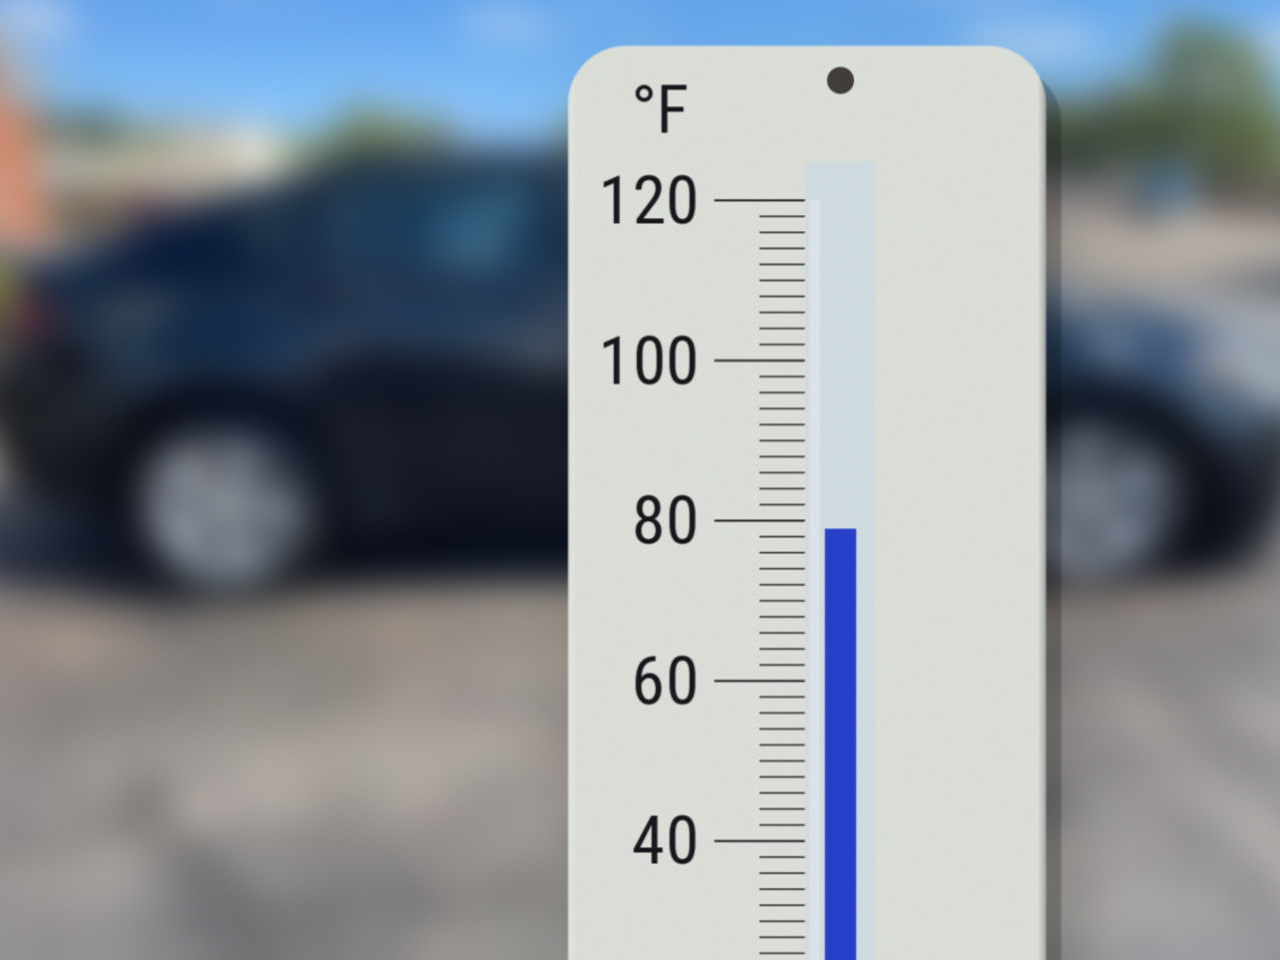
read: 79 °F
